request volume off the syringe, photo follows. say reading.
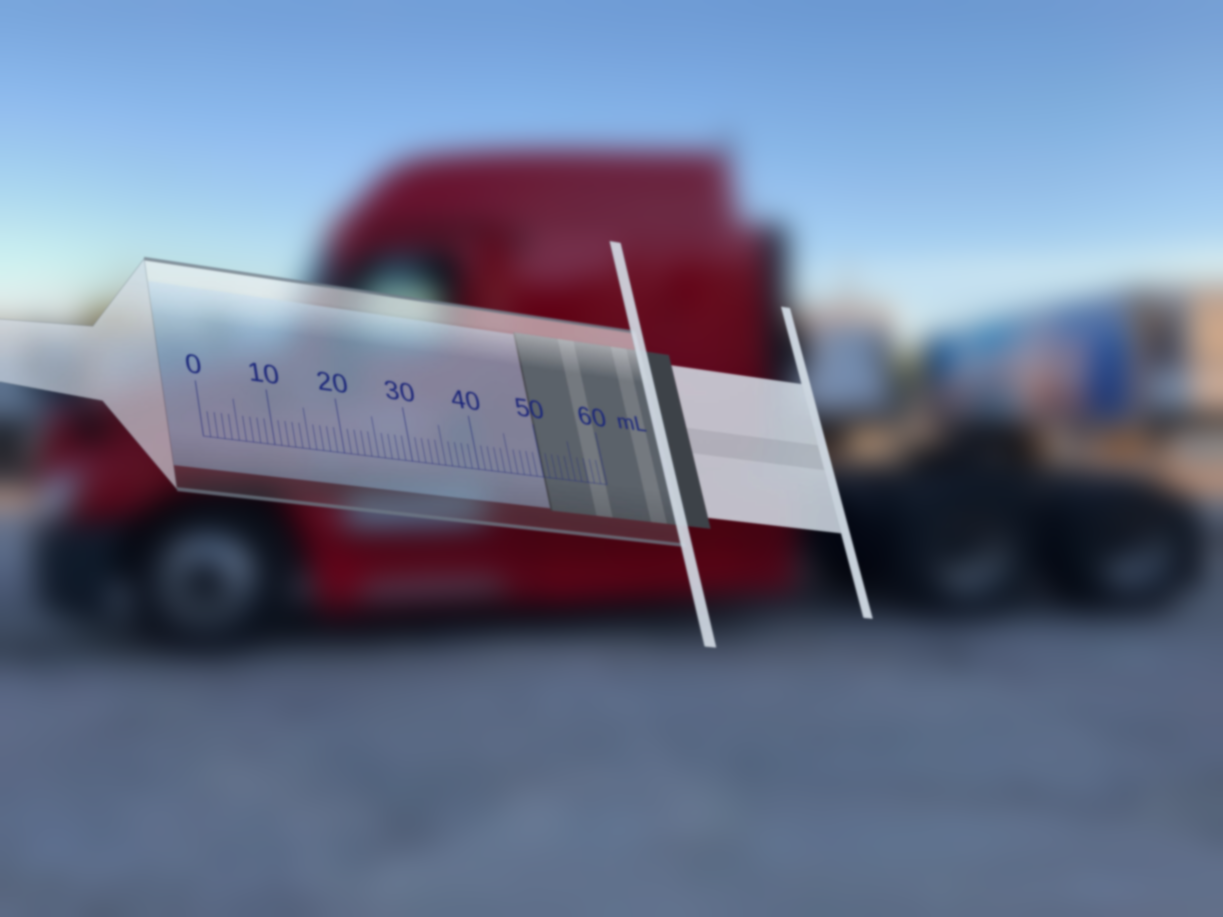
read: 50 mL
